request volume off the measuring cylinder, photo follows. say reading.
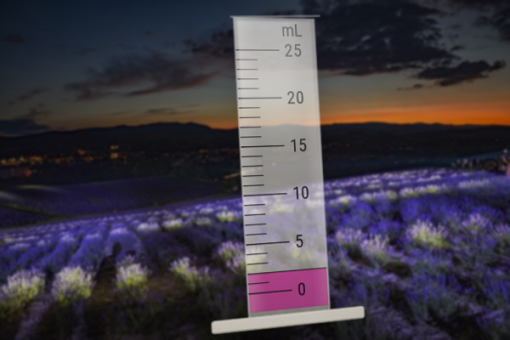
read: 2 mL
